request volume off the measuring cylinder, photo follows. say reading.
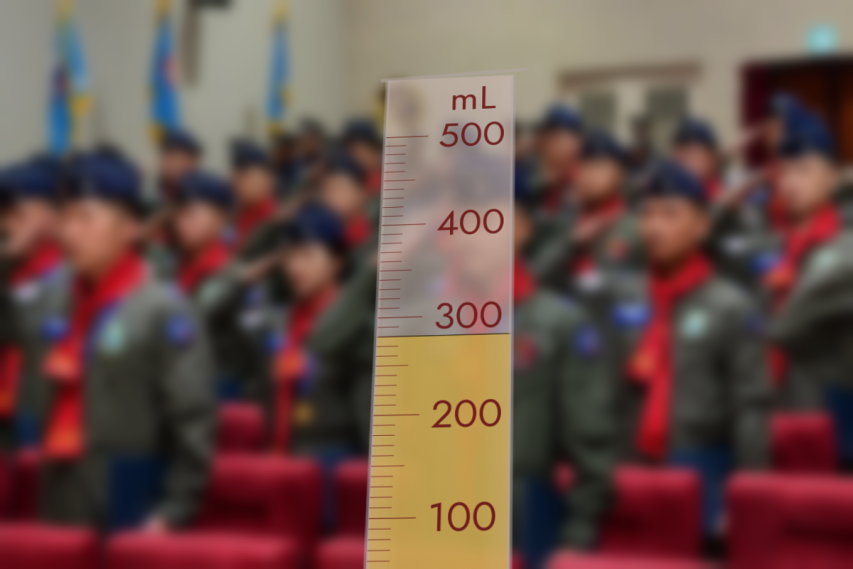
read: 280 mL
